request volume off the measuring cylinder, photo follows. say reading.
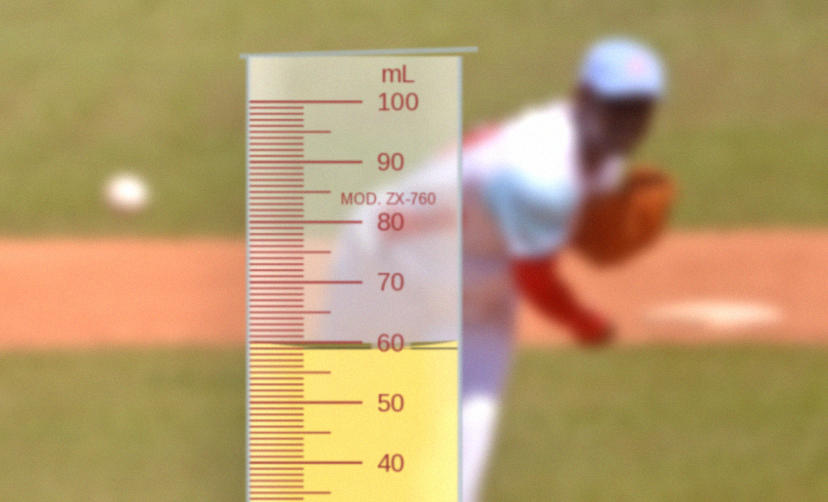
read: 59 mL
